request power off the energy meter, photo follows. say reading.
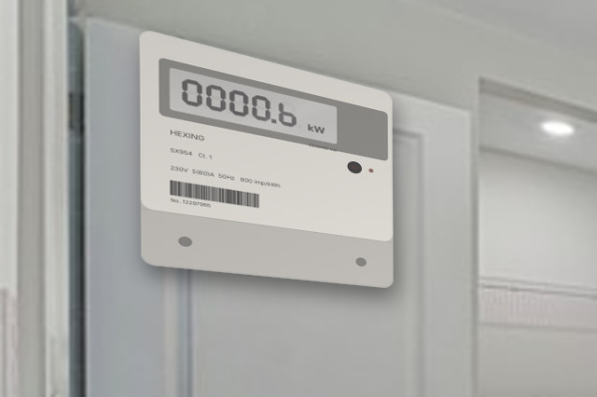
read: 0.6 kW
